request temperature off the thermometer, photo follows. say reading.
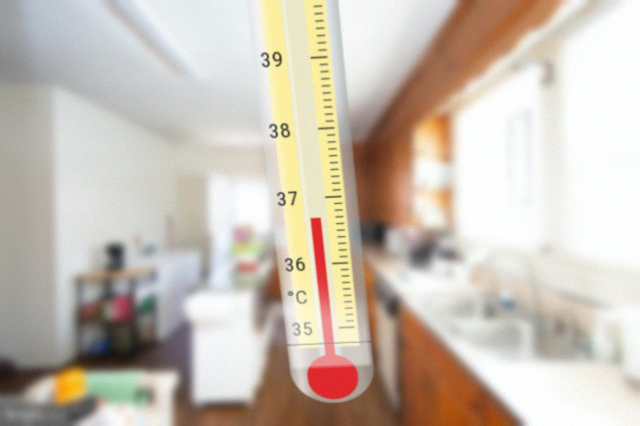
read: 36.7 °C
